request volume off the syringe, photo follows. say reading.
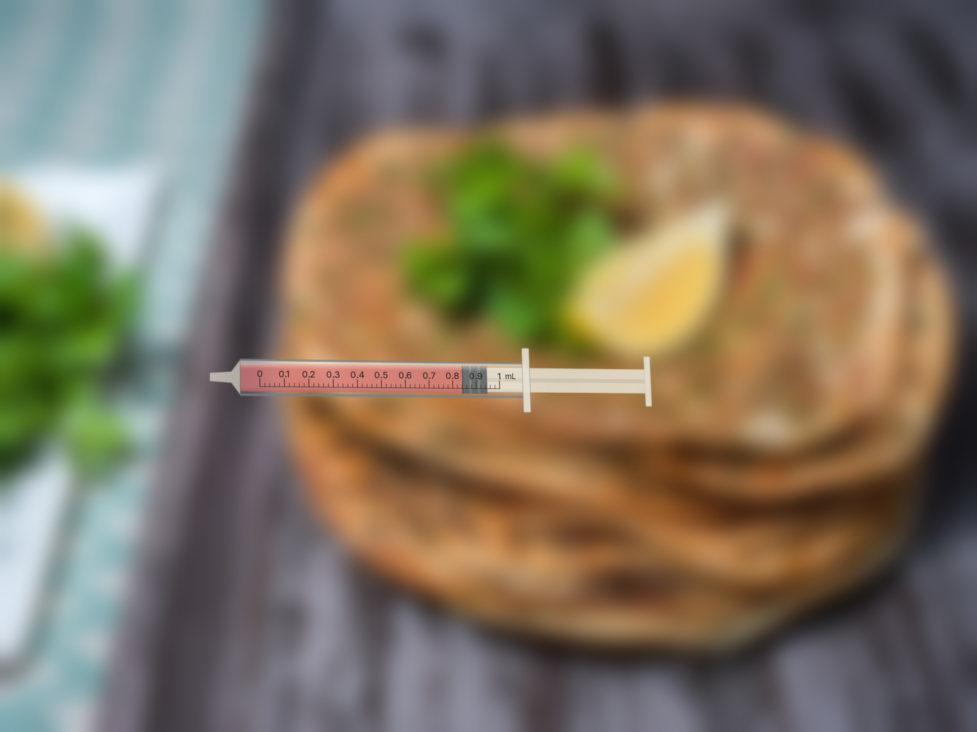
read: 0.84 mL
